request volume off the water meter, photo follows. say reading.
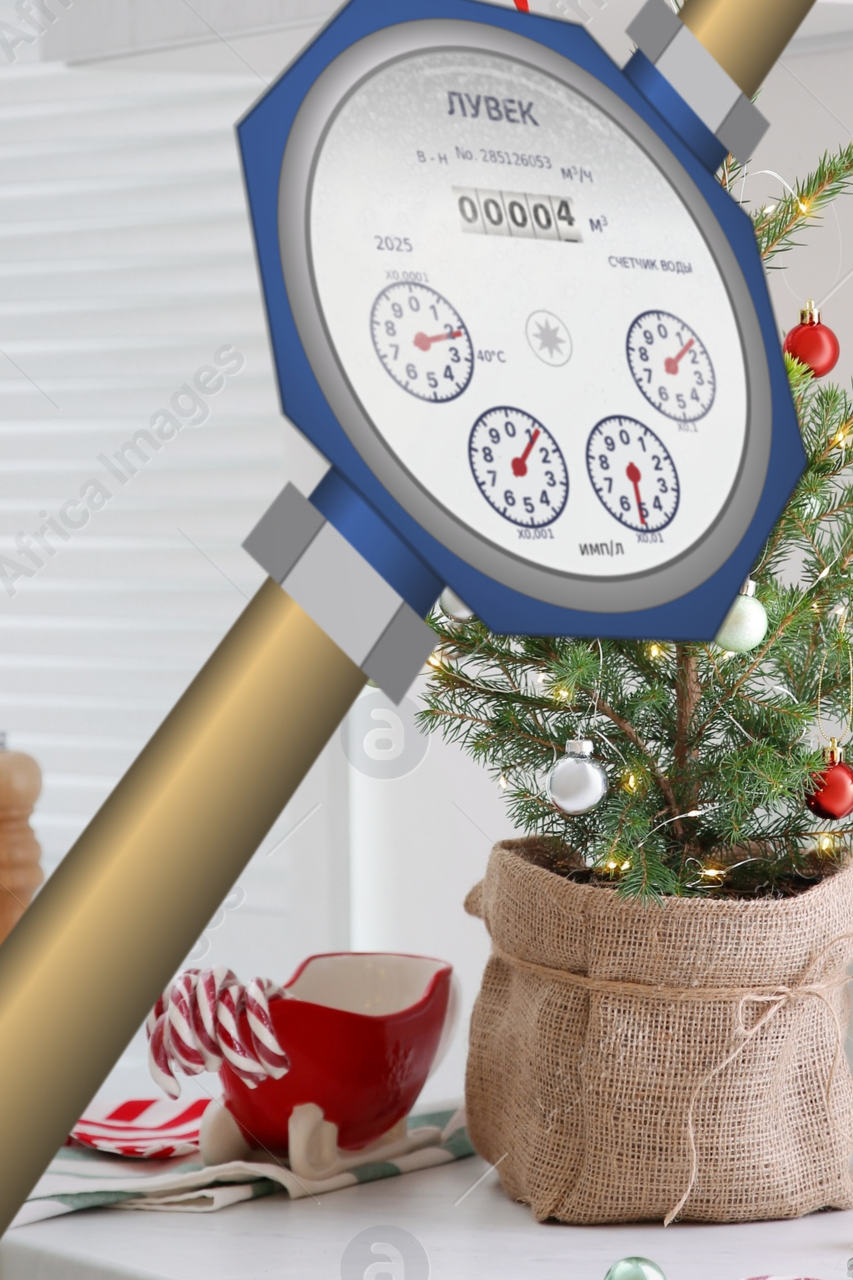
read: 4.1512 m³
